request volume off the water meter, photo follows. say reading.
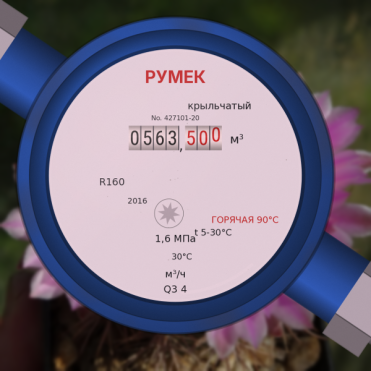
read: 563.500 m³
